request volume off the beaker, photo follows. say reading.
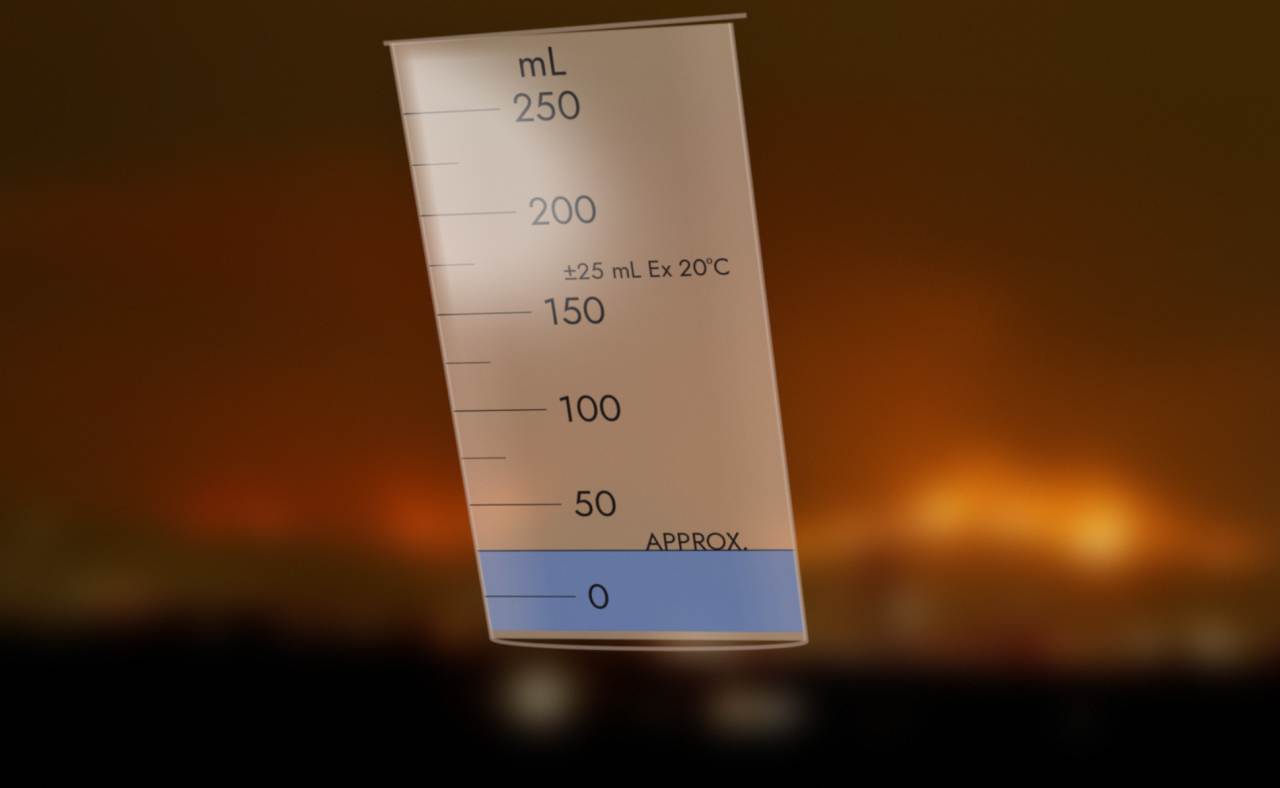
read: 25 mL
